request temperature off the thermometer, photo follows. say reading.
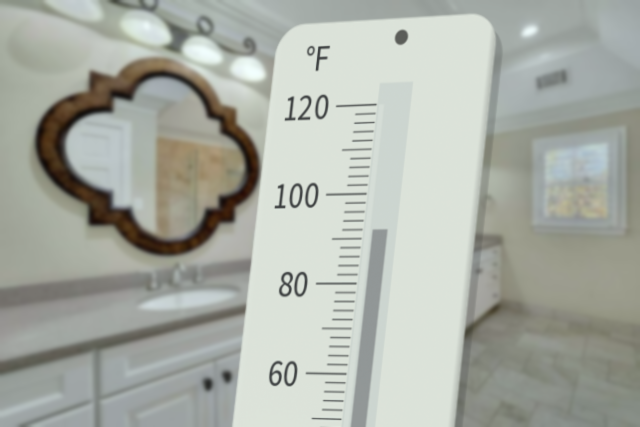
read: 92 °F
